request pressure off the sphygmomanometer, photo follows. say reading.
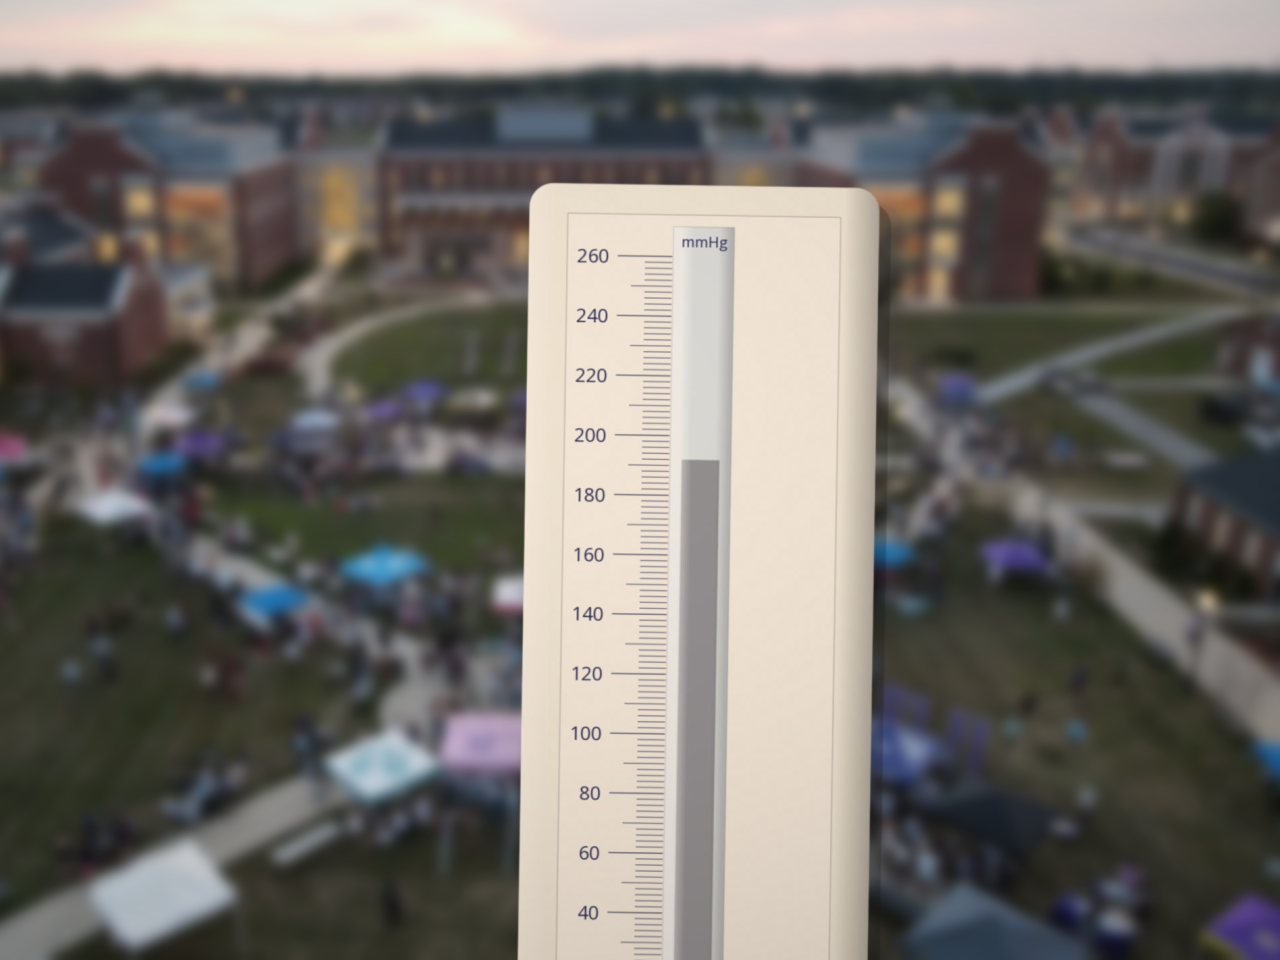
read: 192 mmHg
